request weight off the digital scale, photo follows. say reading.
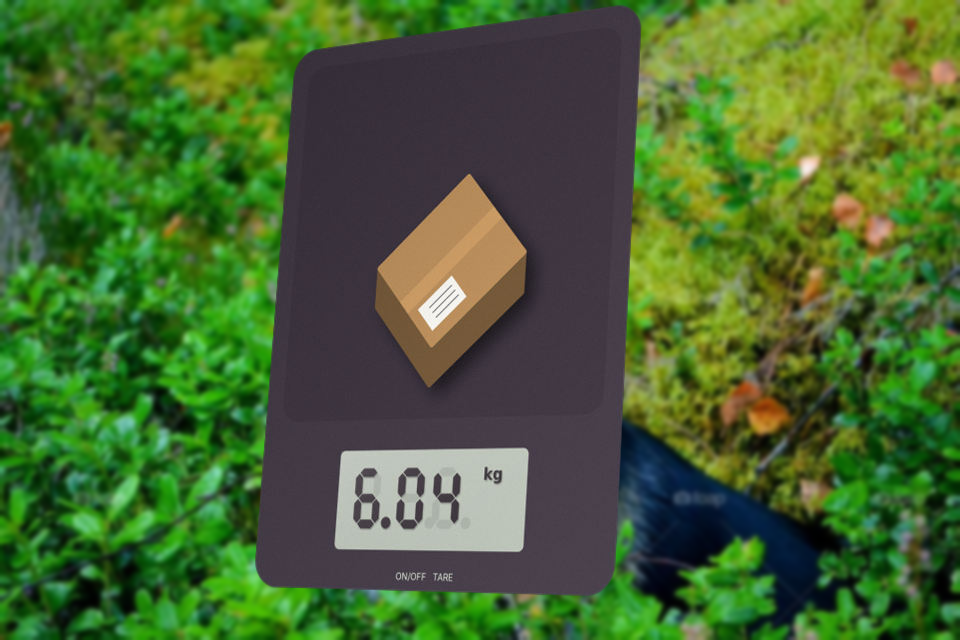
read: 6.04 kg
